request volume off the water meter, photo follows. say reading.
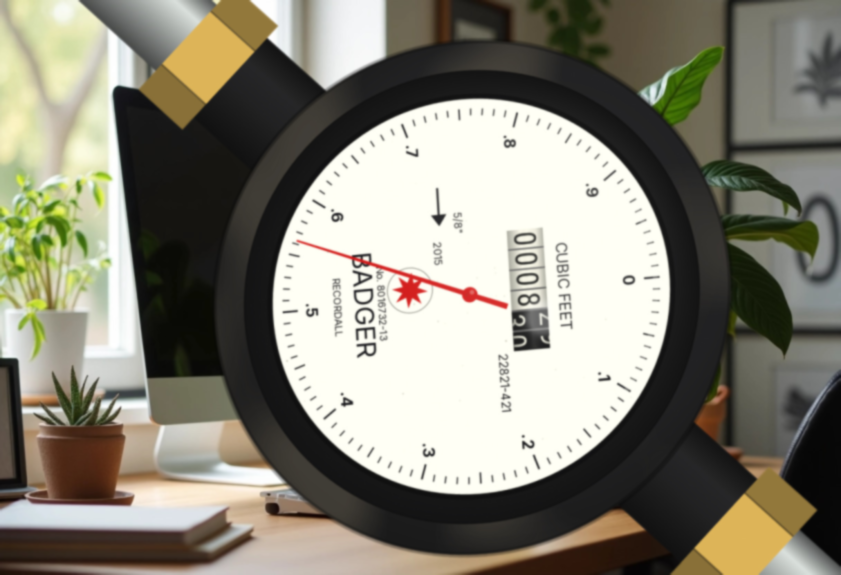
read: 829.56 ft³
